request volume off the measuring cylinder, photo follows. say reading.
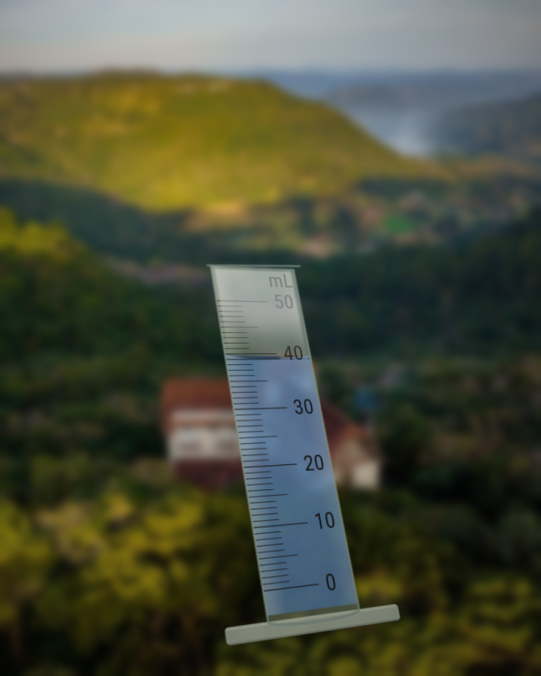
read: 39 mL
